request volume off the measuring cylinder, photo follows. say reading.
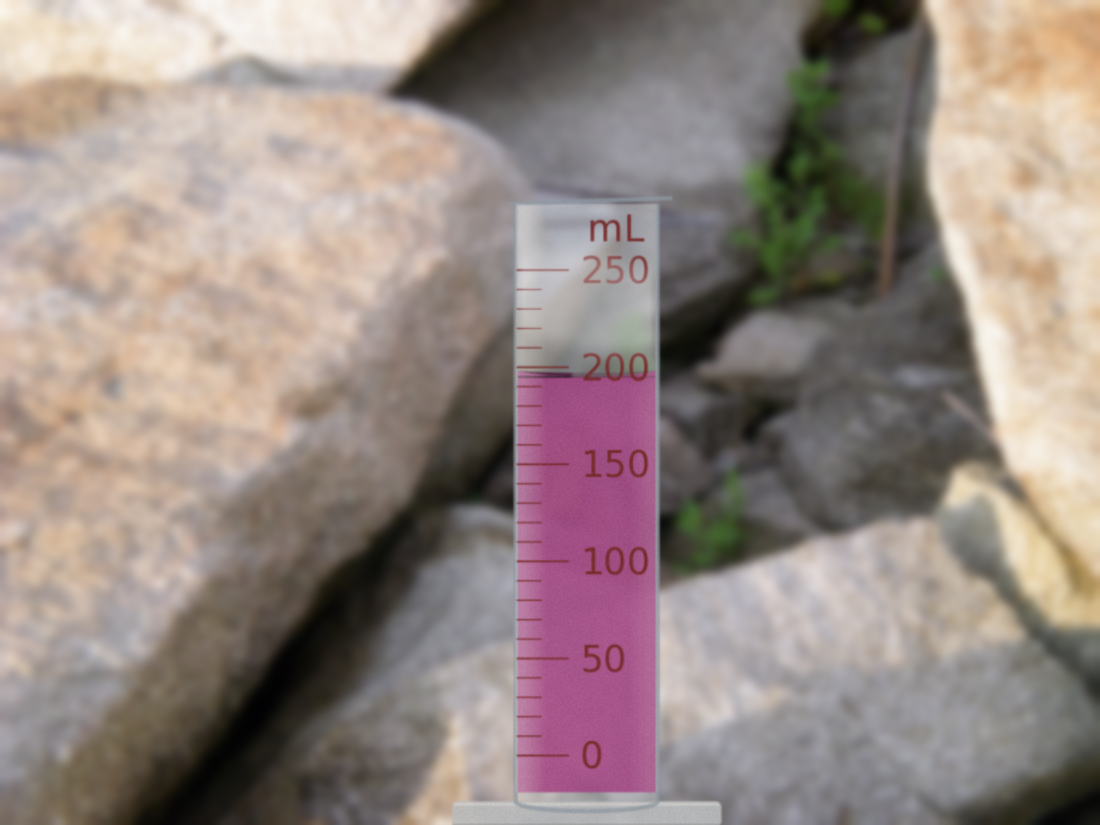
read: 195 mL
